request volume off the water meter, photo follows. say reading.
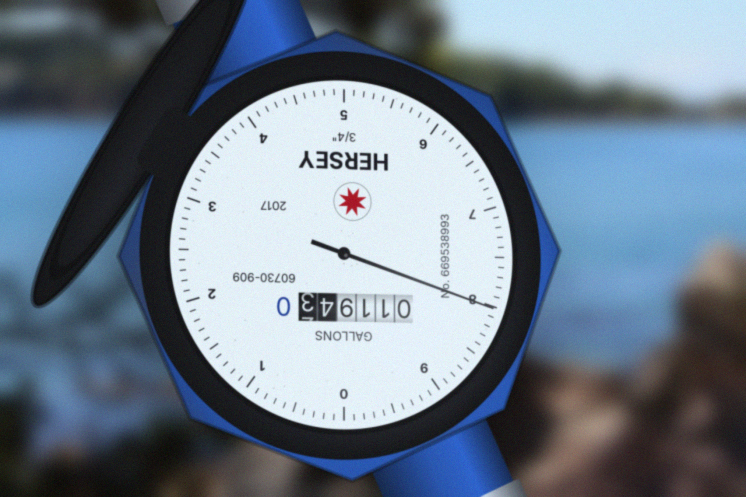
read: 119428.0 gal
